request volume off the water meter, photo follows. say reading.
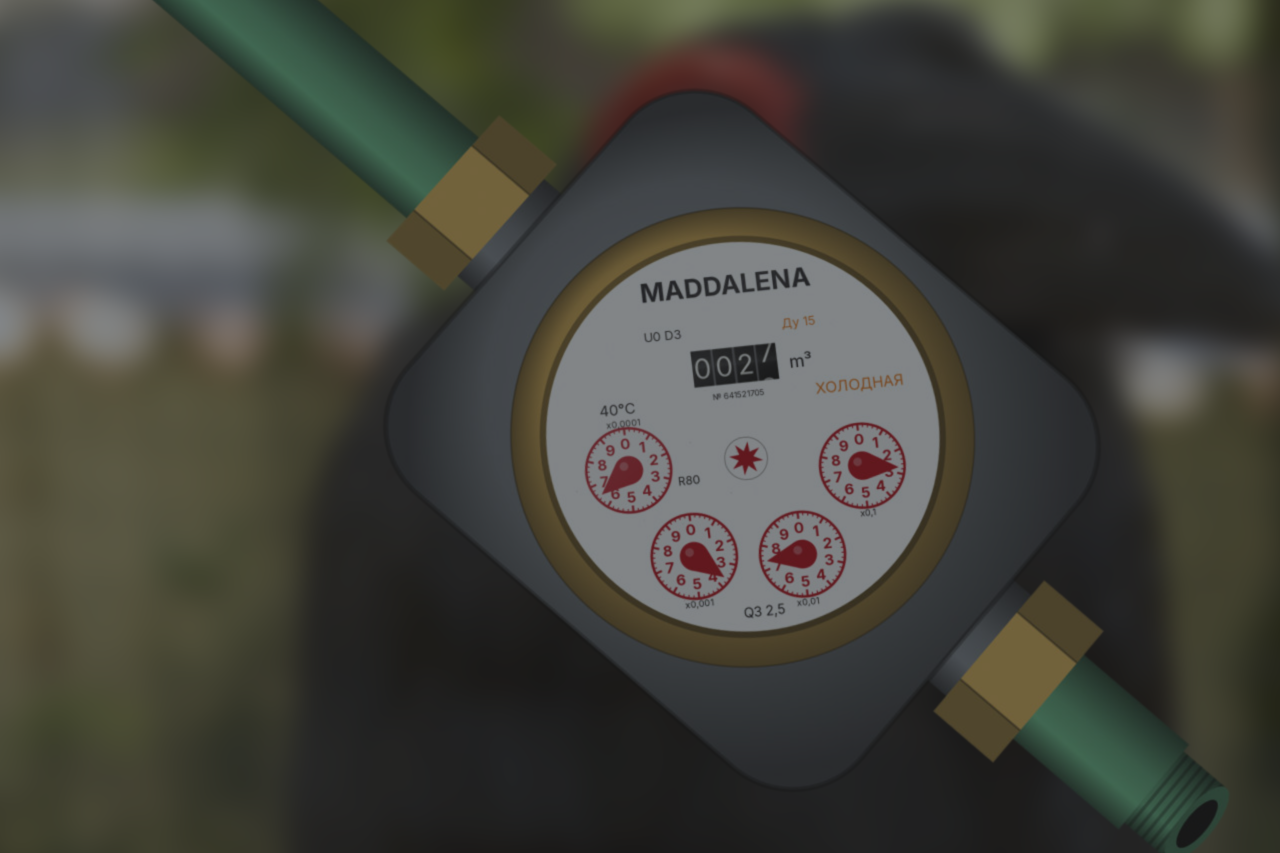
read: 27.2736 m³
